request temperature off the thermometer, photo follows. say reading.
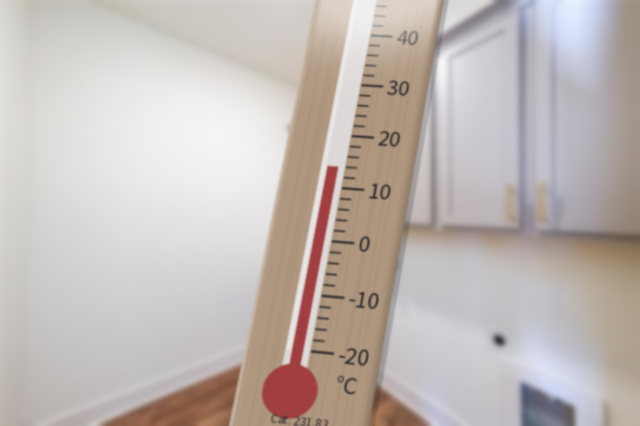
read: 14 °C
